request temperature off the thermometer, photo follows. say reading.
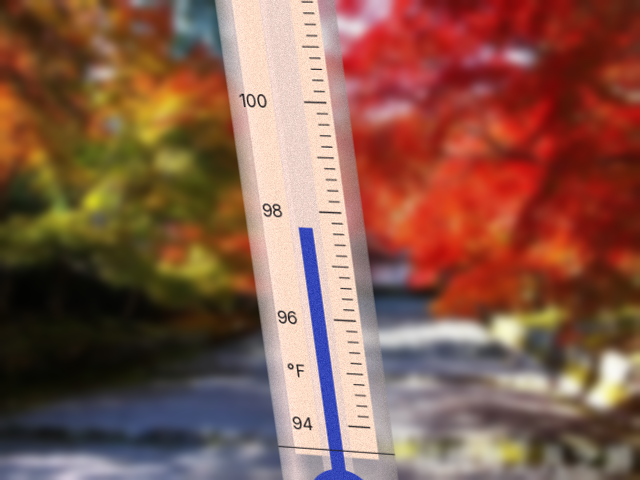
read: 97.7 °F
